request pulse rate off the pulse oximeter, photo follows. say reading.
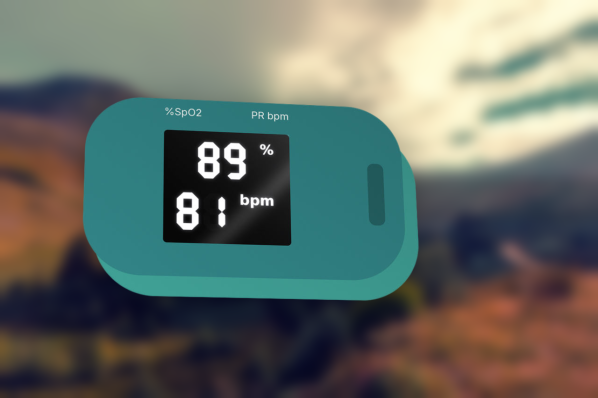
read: 81 bpm
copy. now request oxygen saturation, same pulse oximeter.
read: 89 %
